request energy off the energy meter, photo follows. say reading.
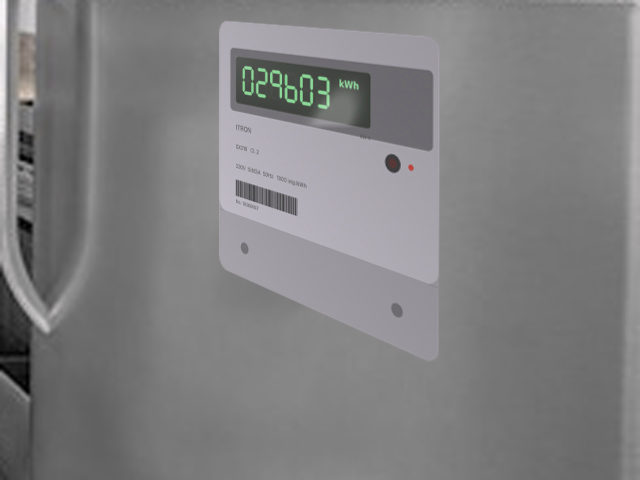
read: 29603 kWh
